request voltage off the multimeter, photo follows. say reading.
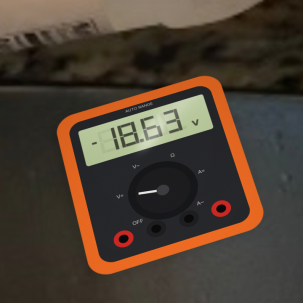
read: -18.63 V
